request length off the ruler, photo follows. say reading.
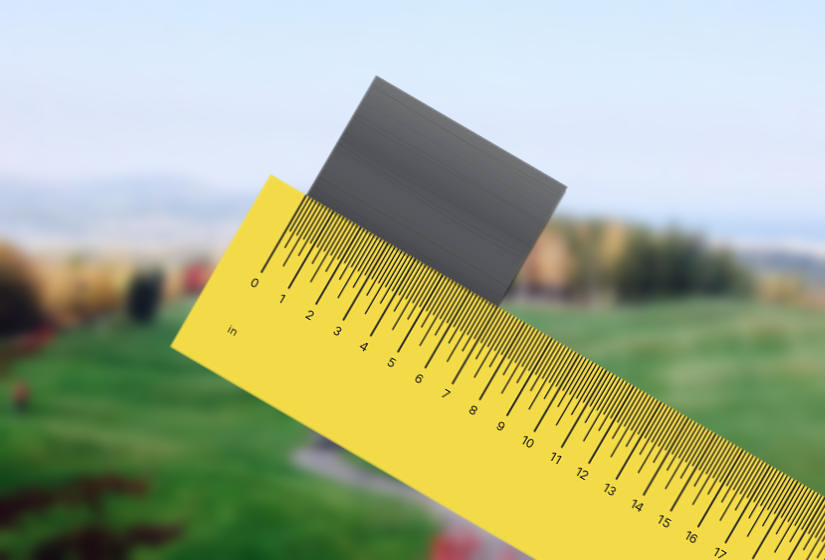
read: 7 in
